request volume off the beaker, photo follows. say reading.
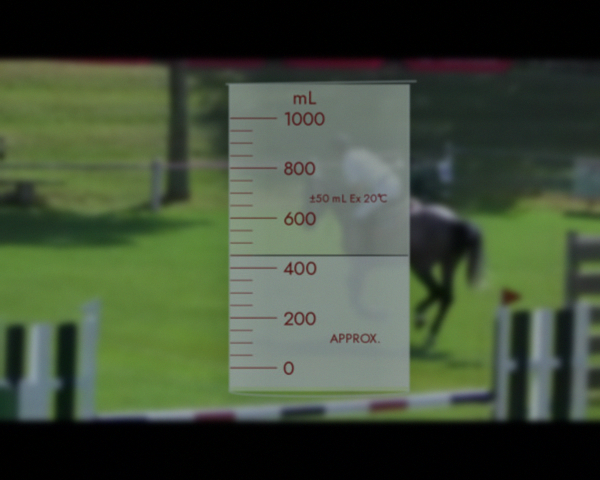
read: 450 mL
